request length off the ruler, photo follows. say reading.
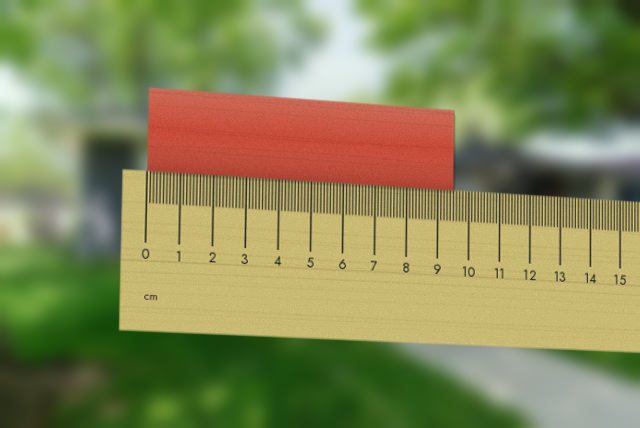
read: 9.5 cm
